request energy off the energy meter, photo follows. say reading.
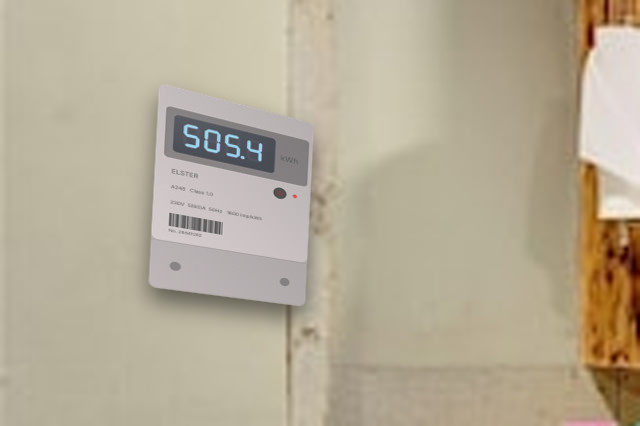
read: 505.4 kWh
